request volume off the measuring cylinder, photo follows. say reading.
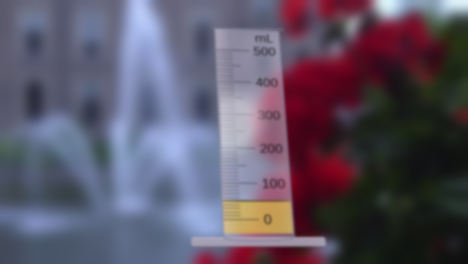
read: 50 mL
